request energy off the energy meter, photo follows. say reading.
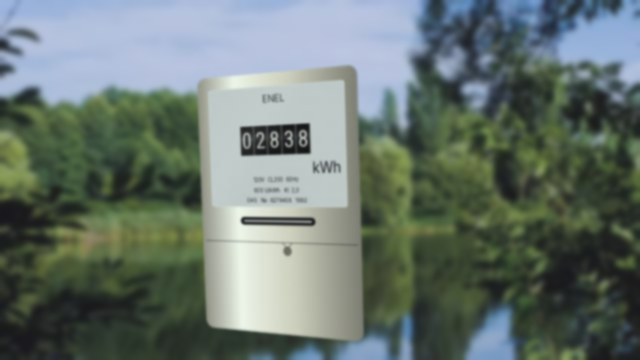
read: 2838 kWh
